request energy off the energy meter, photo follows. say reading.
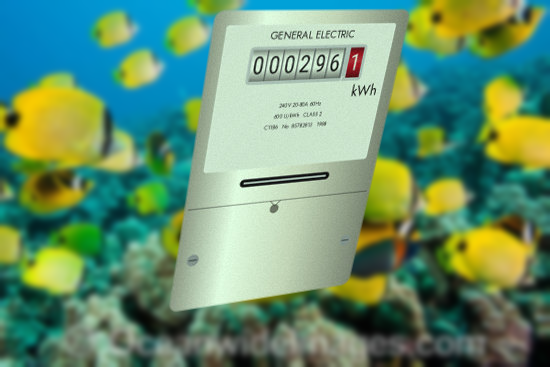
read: 296.1 kWh
